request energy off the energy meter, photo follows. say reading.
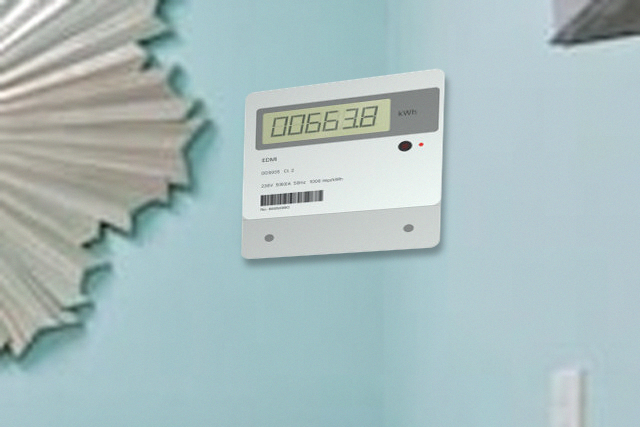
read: 663.8 kWh
